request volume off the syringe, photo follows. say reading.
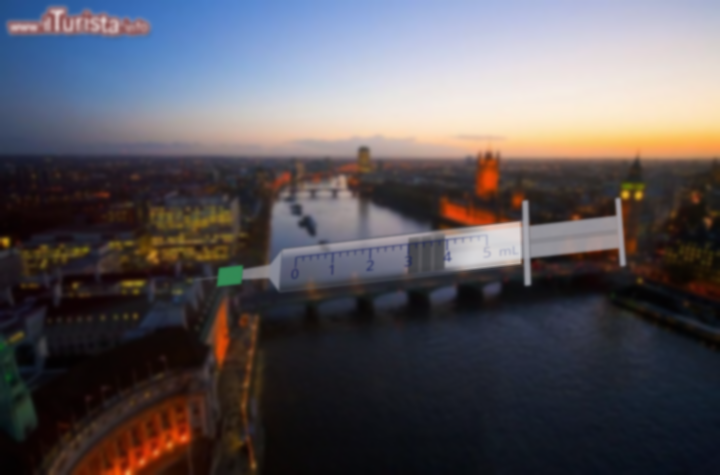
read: 3 mL
